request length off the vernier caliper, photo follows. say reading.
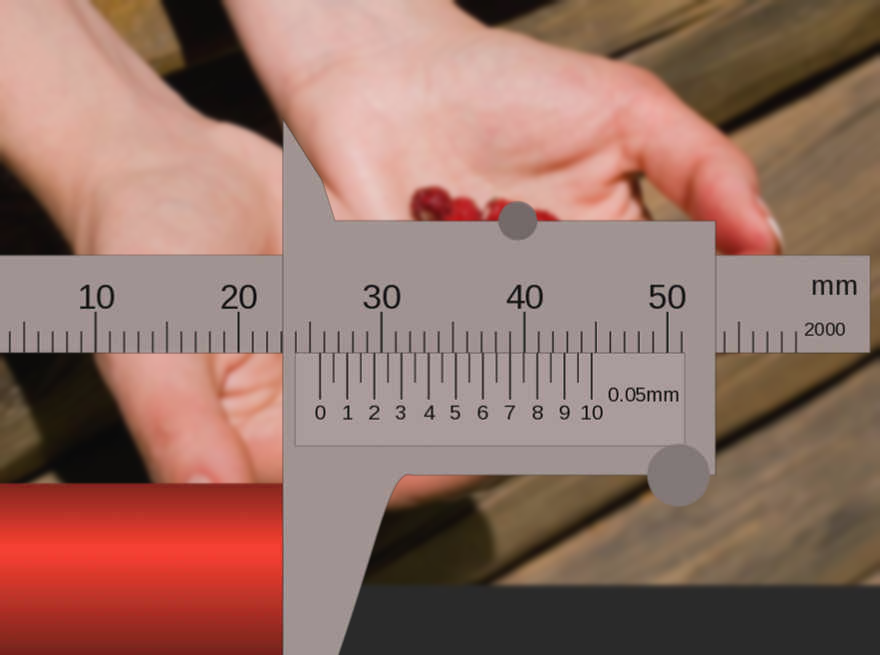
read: 25.7 mm
